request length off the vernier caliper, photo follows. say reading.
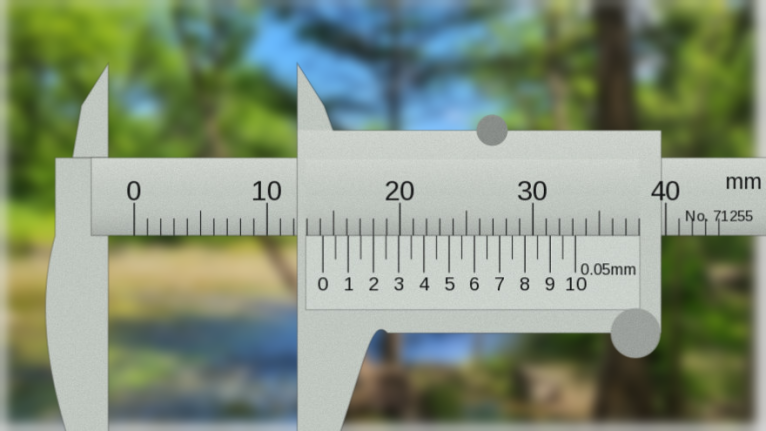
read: 14.2 mm
